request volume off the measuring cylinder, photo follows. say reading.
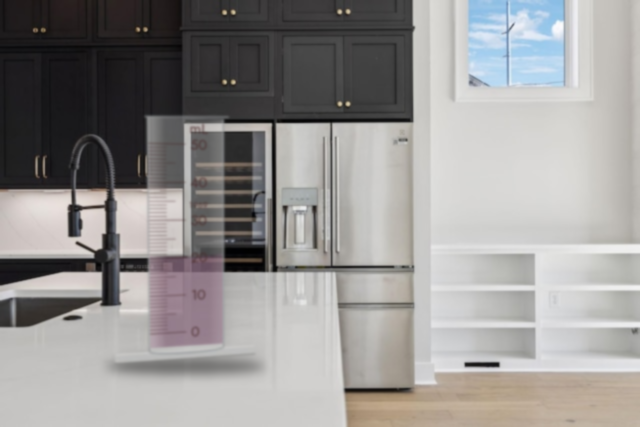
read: 20 mL
